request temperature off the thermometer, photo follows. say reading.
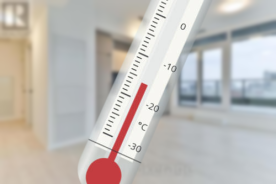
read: -16 °C
